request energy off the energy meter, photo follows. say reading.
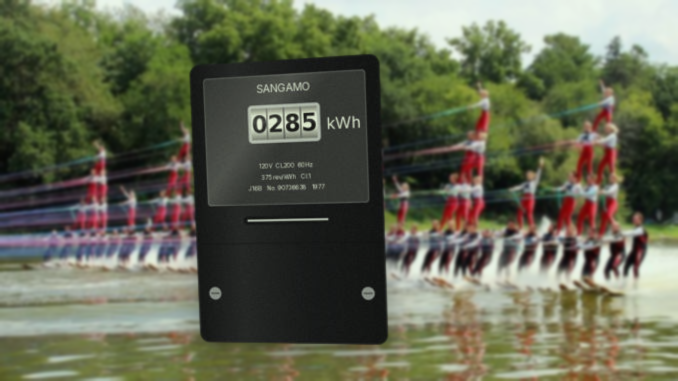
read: 285 kWh
